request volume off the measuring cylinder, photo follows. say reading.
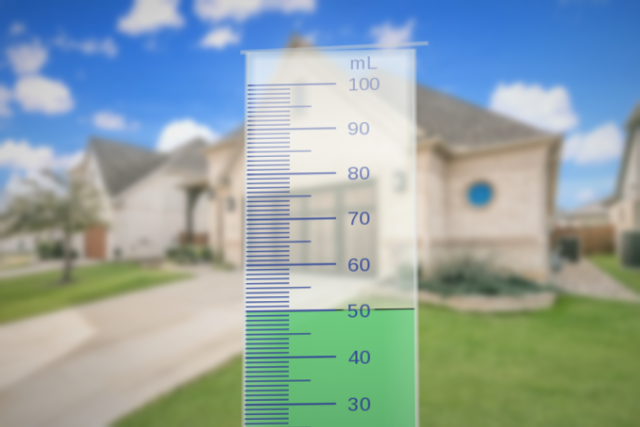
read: 50 mL
